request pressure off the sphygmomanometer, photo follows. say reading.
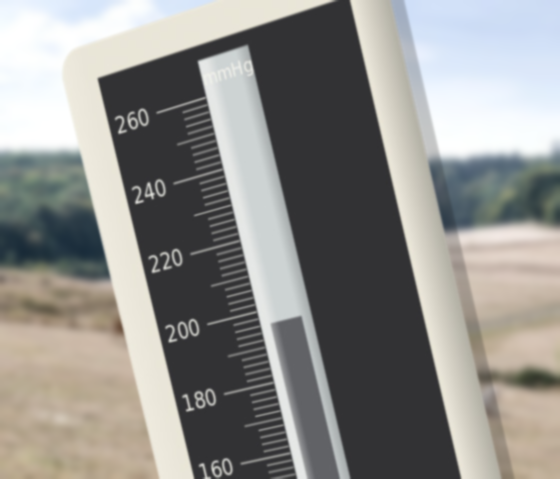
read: 196 mmHg
